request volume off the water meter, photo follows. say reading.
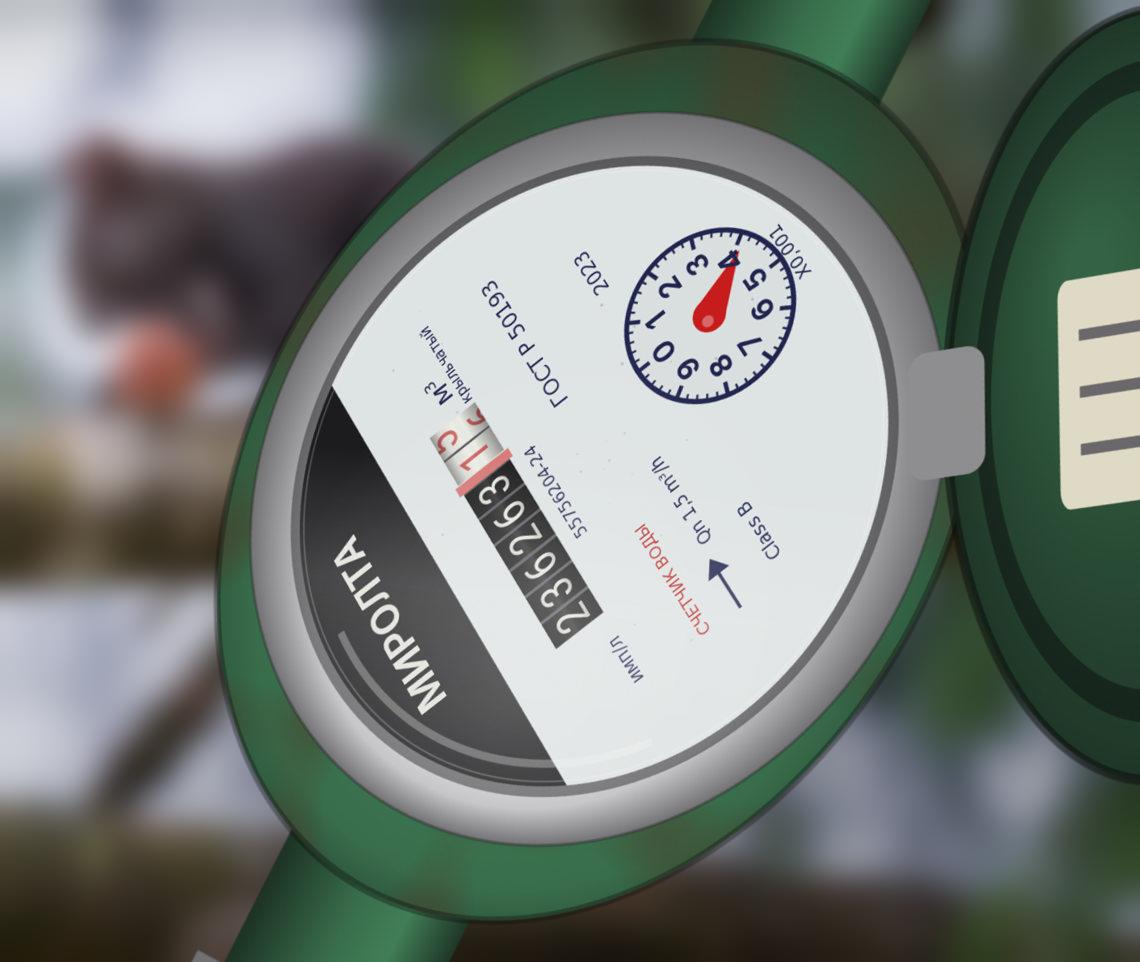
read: 236263.154 m³
